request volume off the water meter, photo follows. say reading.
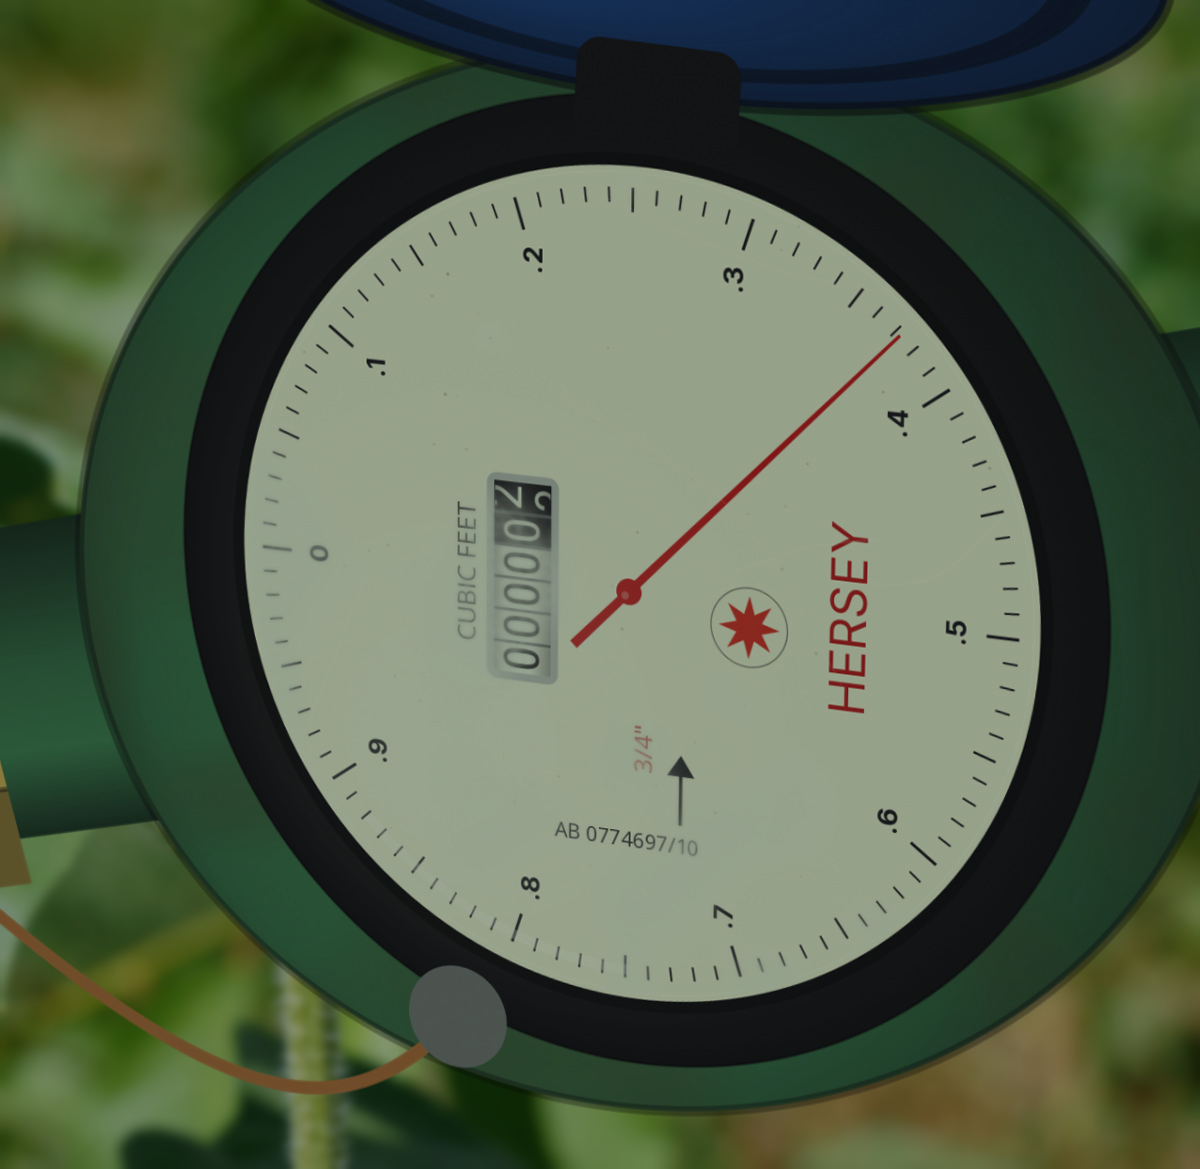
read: 2.37 ft³
